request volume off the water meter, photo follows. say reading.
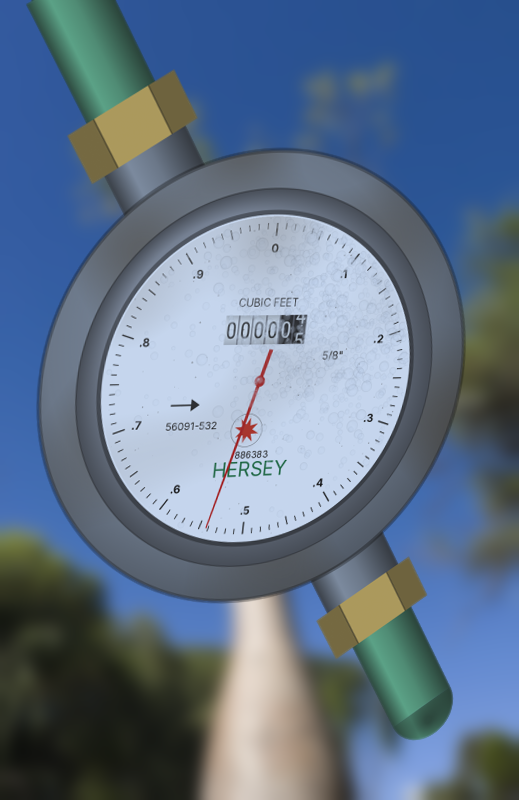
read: 4.54 ft³
